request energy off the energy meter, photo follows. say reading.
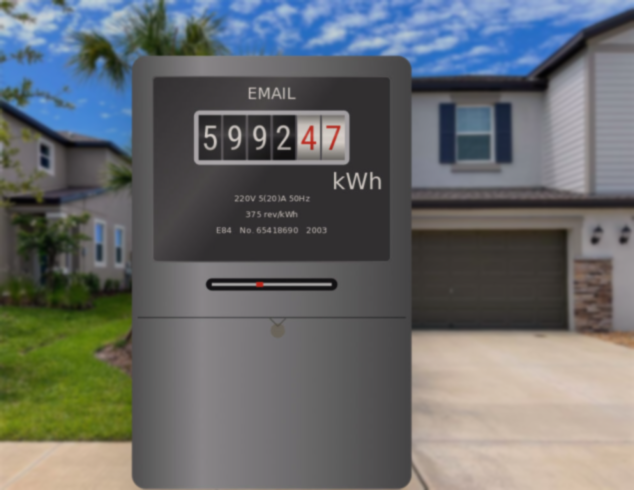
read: 5992.47 kWh
